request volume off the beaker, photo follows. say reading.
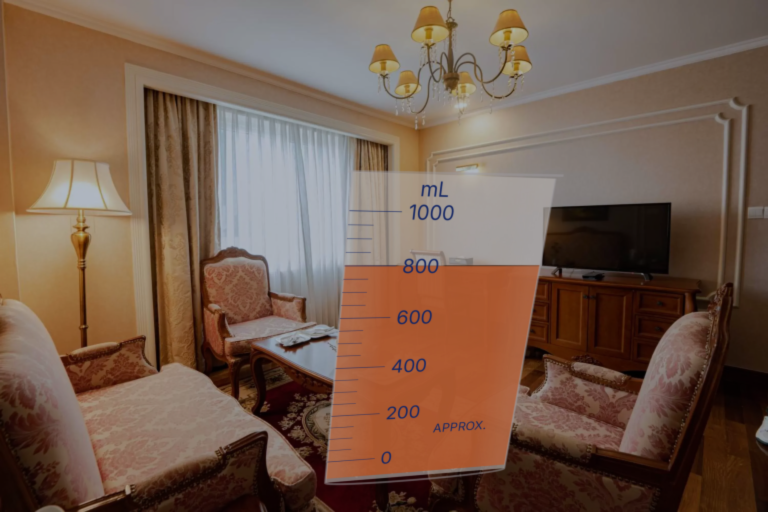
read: 800 mL
